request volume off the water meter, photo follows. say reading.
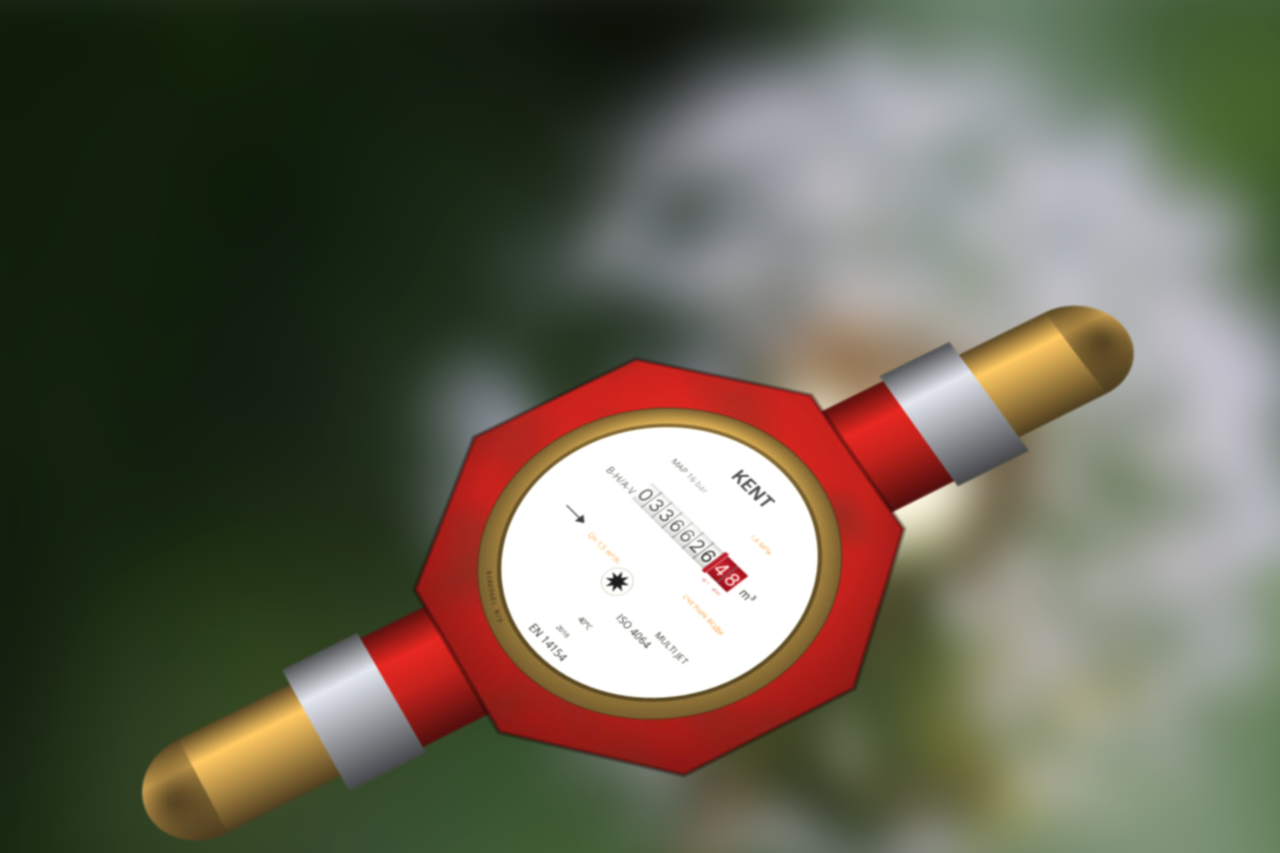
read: 336626.48 m³
